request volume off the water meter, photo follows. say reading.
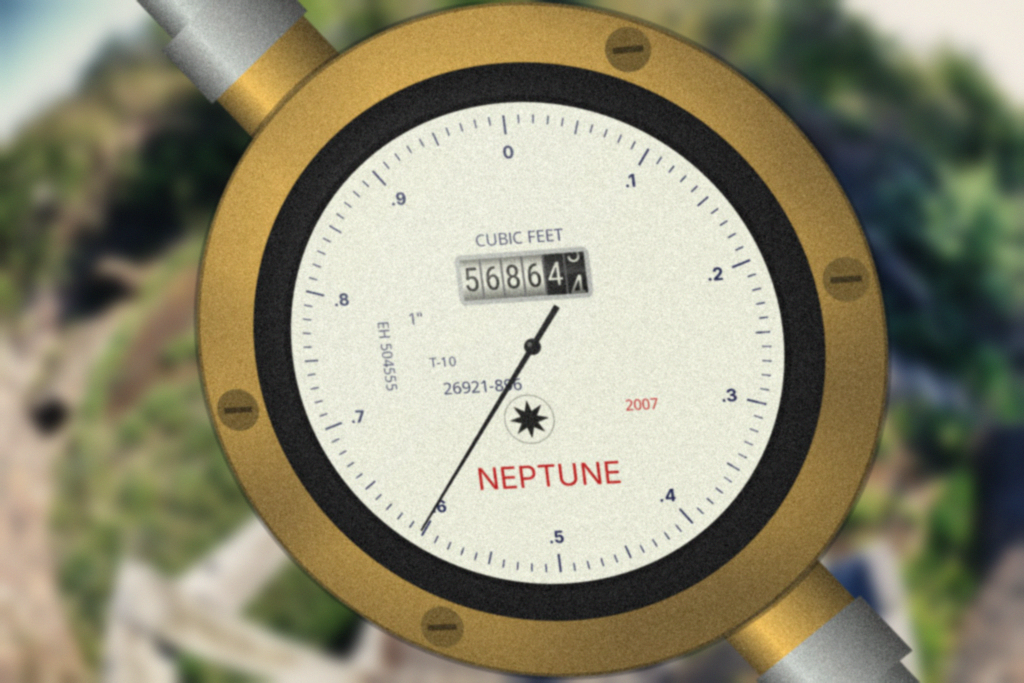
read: 568643.60 ft³
